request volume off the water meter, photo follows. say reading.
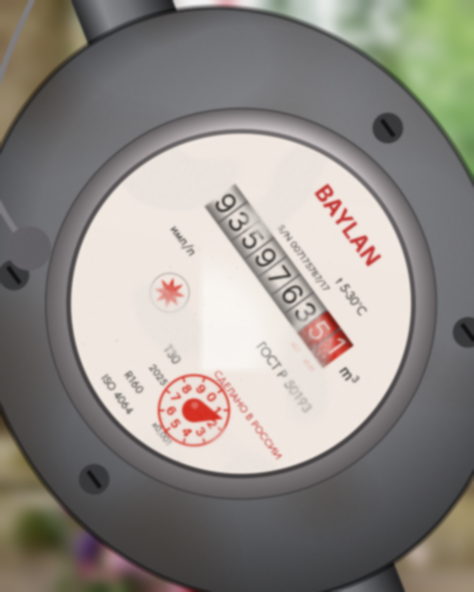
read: 9359763.511 m³
